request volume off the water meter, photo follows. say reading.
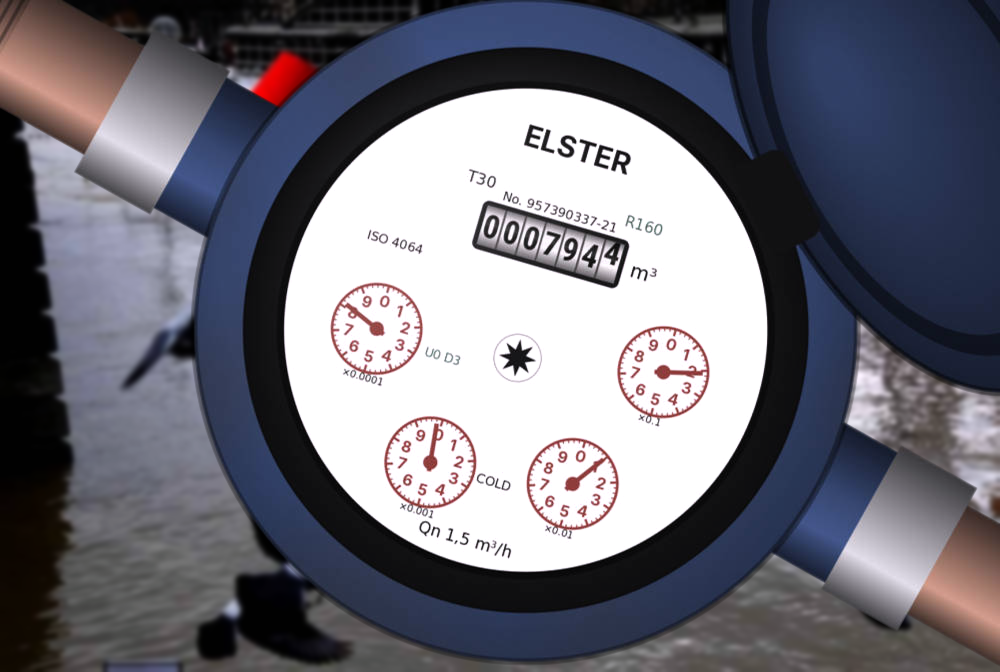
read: 7944.2098 m³
